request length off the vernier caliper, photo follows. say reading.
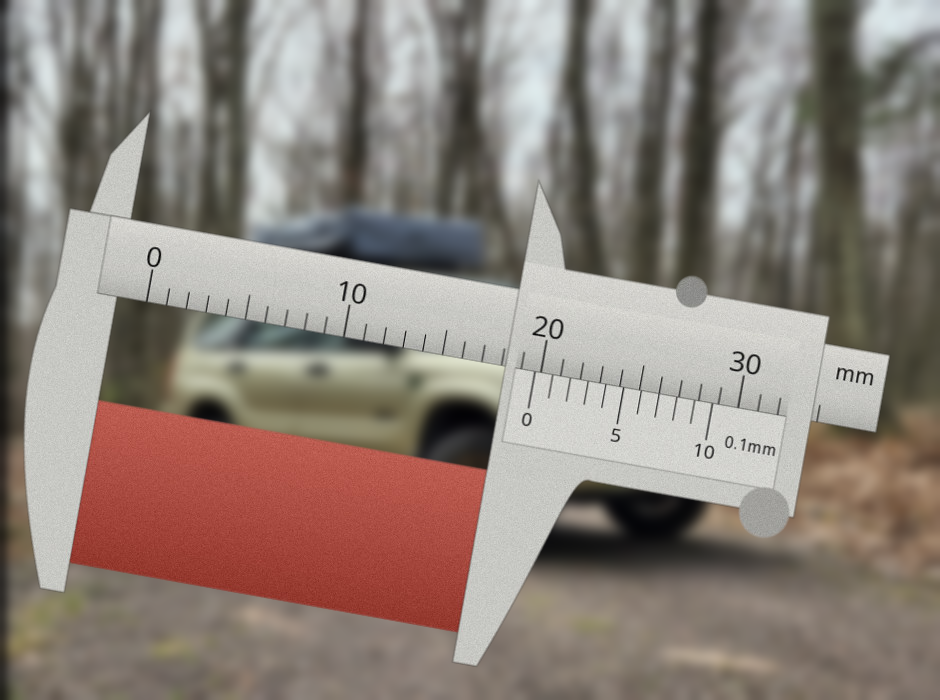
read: 19.7 mm
